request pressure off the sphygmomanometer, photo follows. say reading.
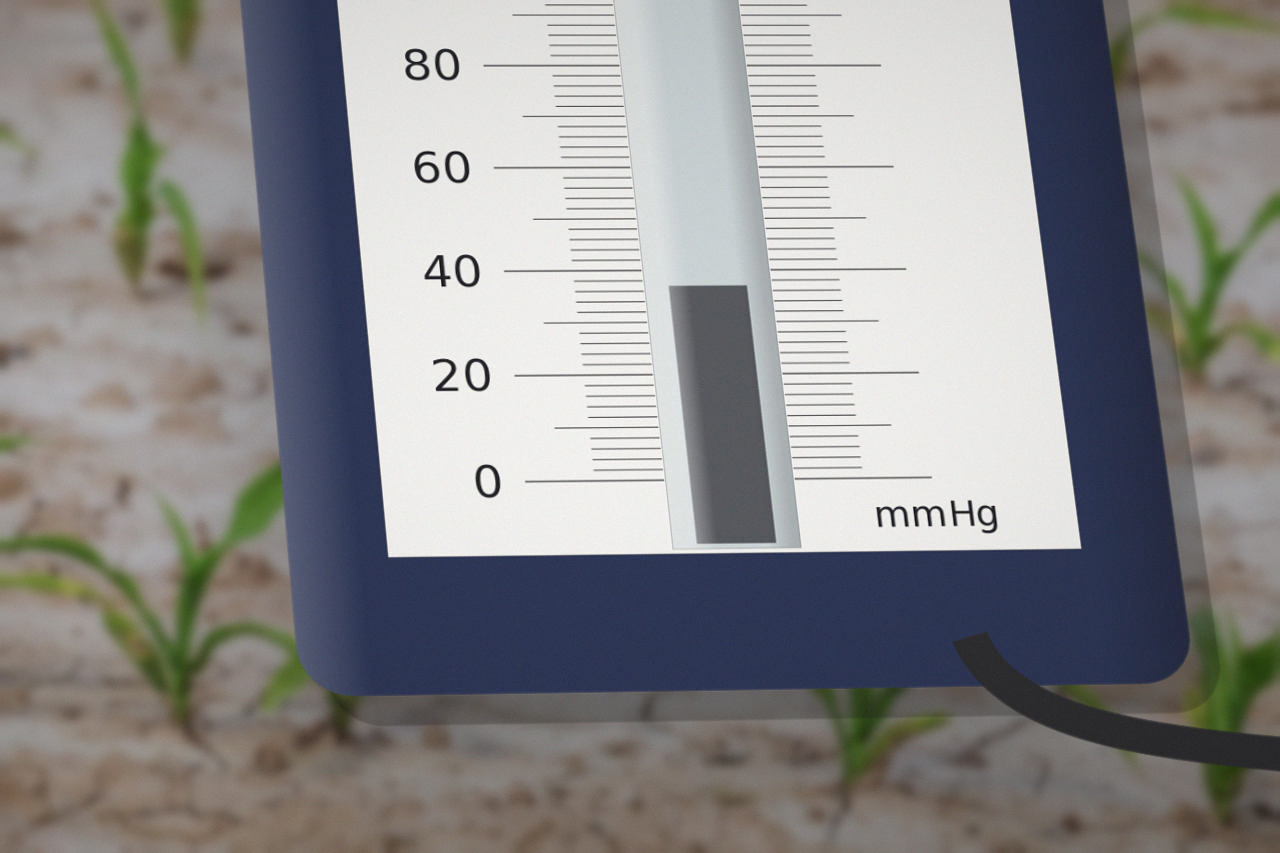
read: 37 mmHg
